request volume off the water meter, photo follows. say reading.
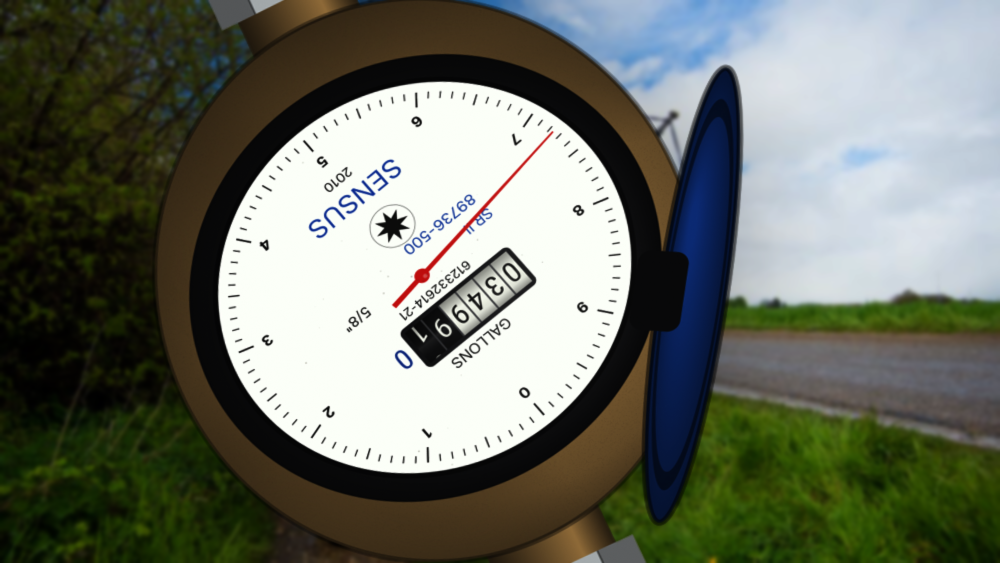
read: 349907.2 gal
